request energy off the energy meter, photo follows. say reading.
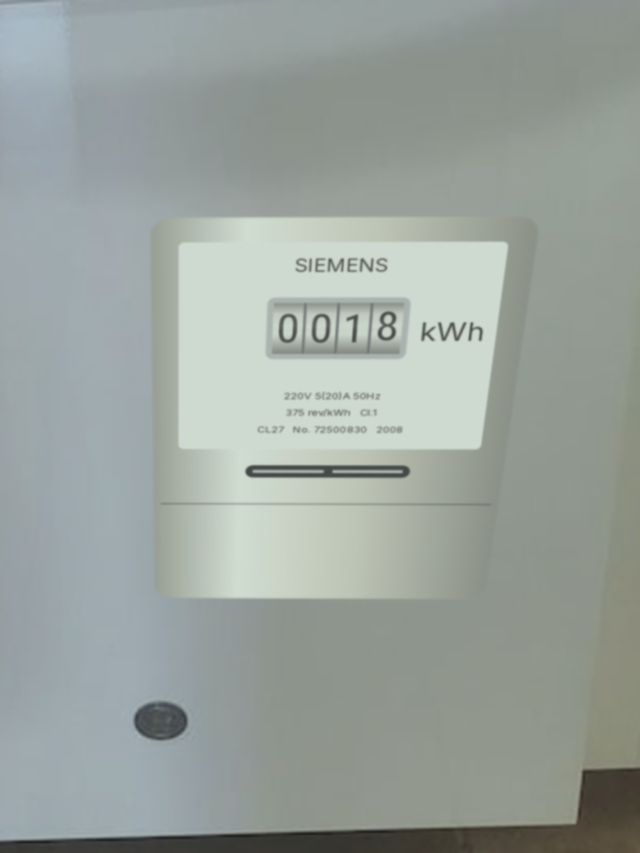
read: 18 kWh
